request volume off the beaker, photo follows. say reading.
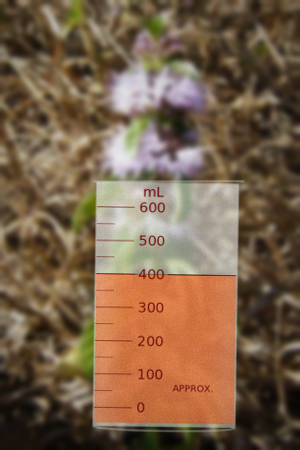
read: 400 mL
